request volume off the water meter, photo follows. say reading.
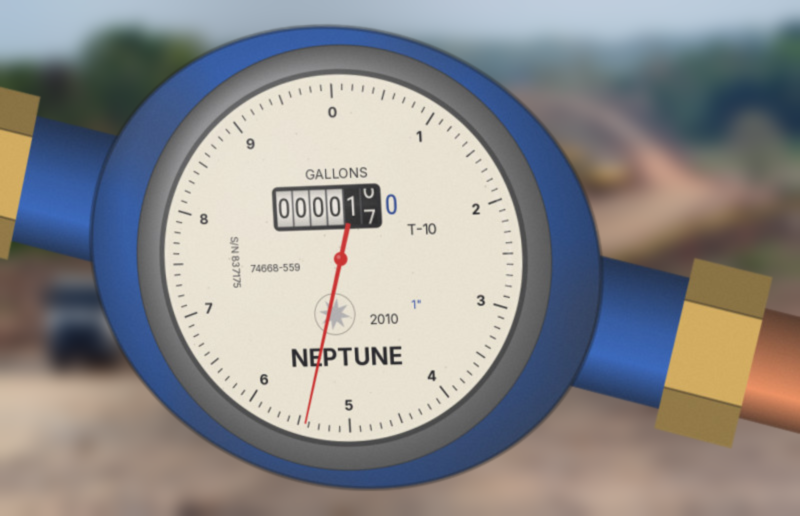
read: 165.4 gal
